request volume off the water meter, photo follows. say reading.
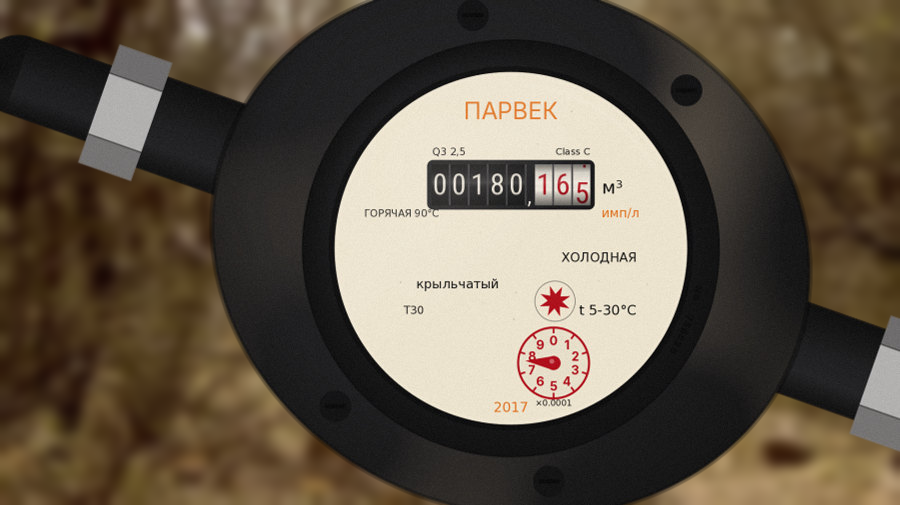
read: 180.1647 m³
